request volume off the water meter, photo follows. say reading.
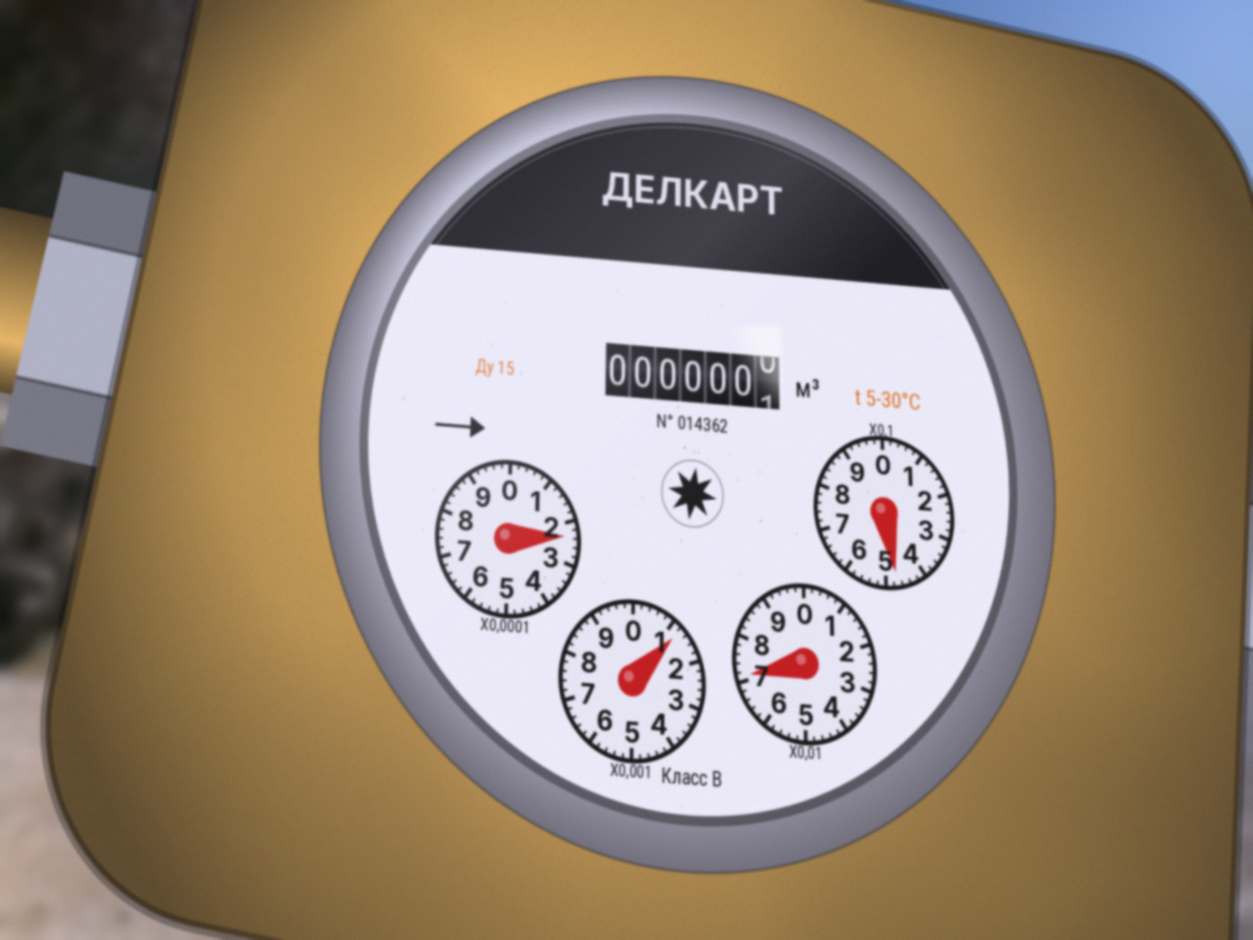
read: 0.4712 m³
